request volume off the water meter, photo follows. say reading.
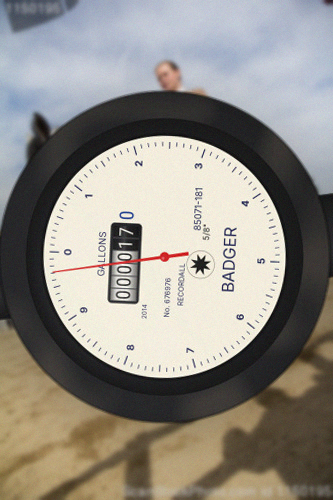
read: 169.7 gal
